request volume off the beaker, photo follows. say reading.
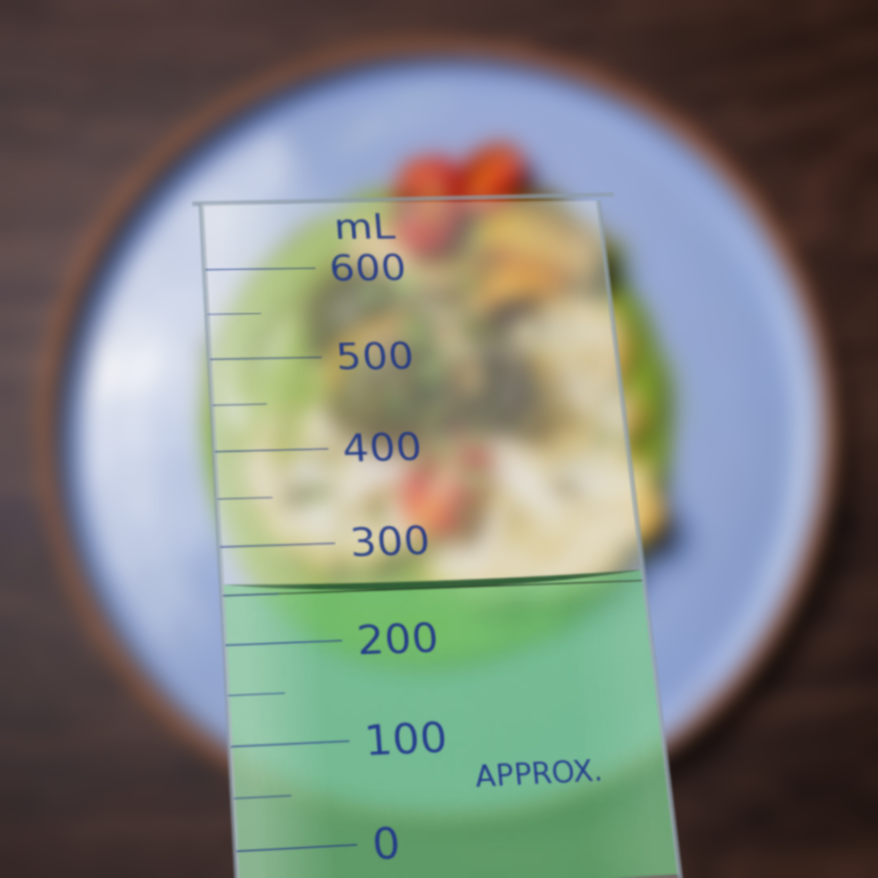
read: 250 mL
